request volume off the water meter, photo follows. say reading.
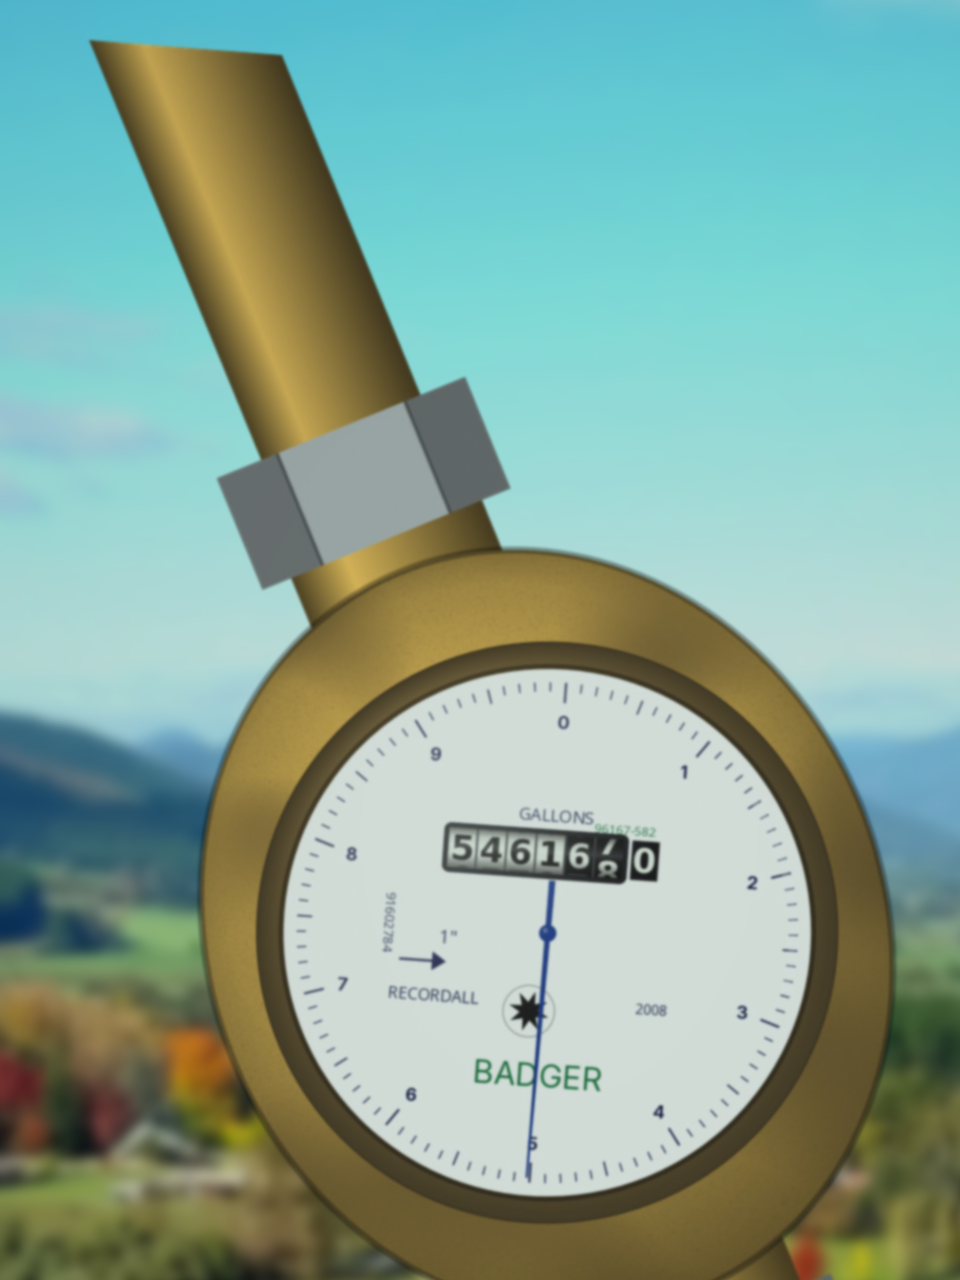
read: 5461675.0 gal
